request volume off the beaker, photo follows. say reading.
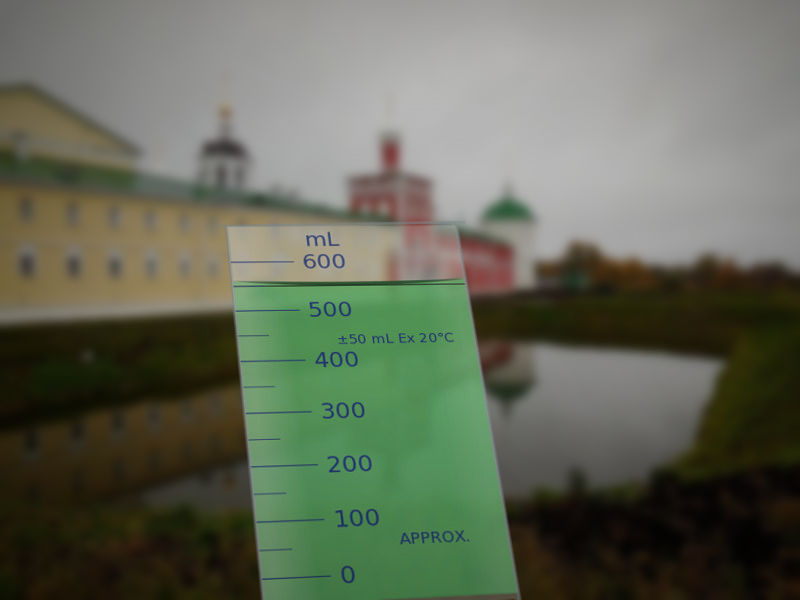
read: 550 mL
